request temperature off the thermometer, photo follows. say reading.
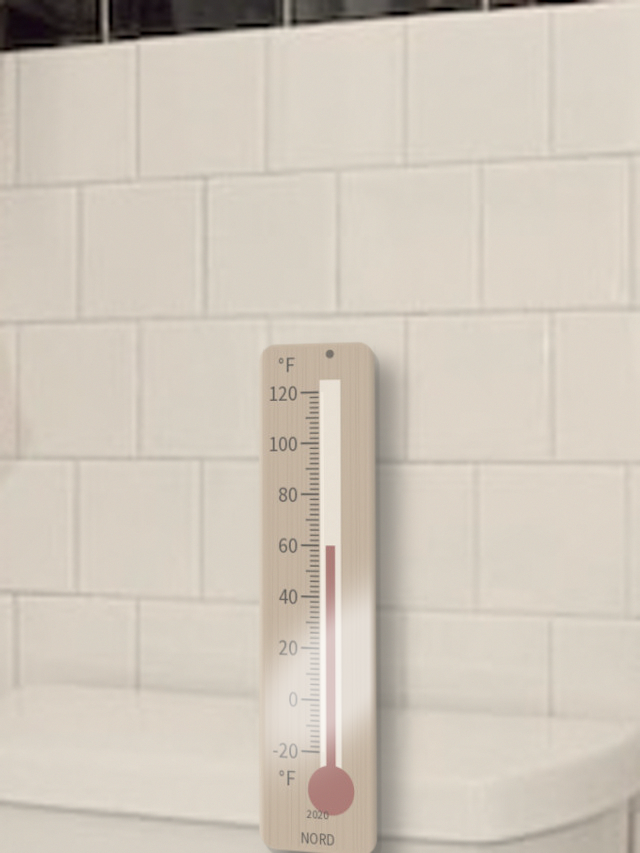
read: 60 °F
